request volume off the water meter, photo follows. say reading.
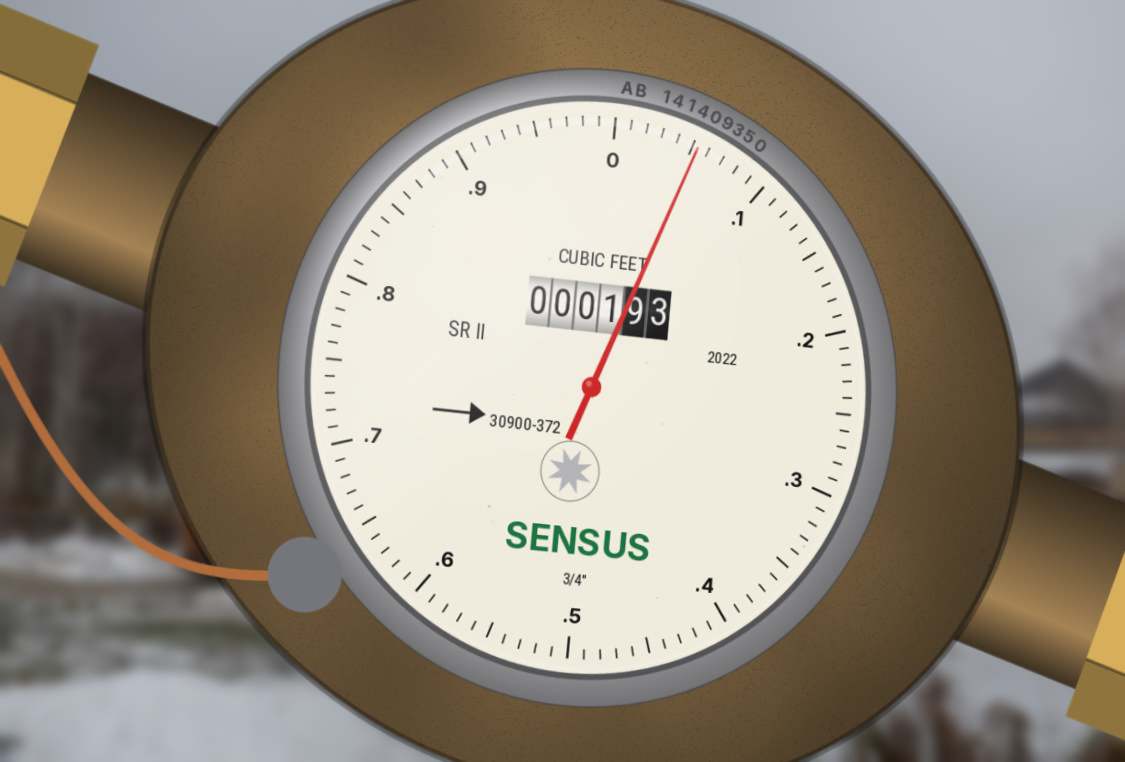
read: 193.05 ft³
